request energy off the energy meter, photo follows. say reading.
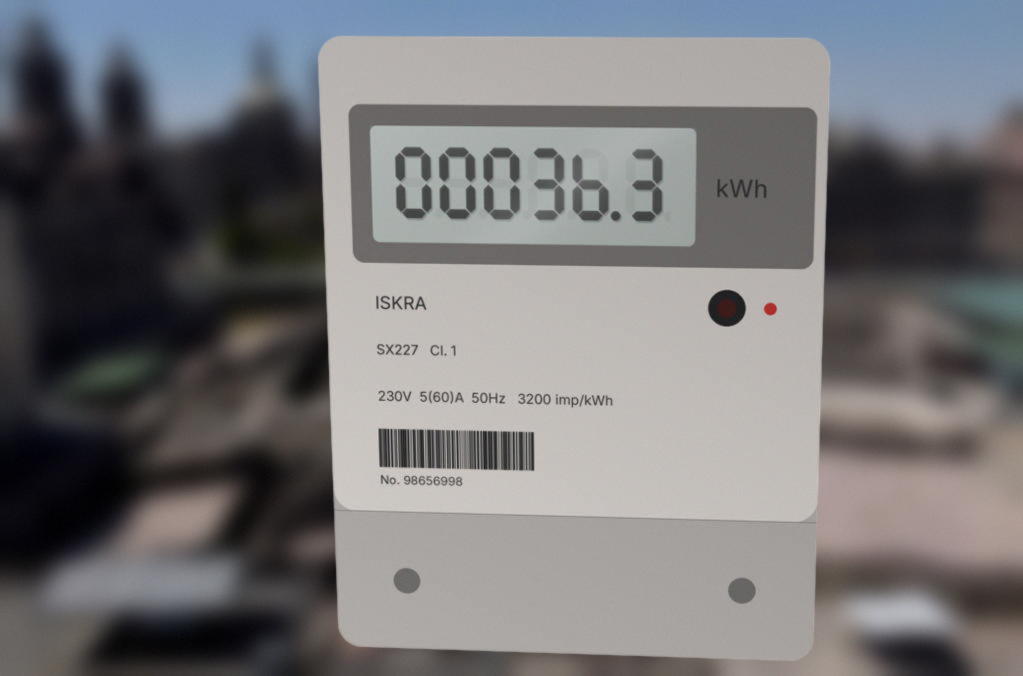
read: 36.3 kWh
